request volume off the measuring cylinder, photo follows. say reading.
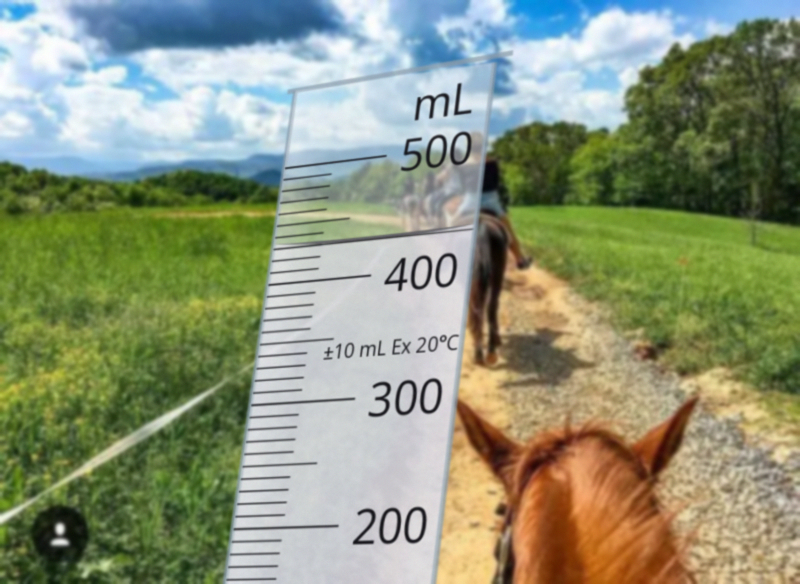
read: 430 mL
